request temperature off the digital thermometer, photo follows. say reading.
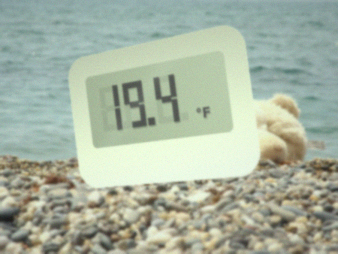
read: 19.4 °F
